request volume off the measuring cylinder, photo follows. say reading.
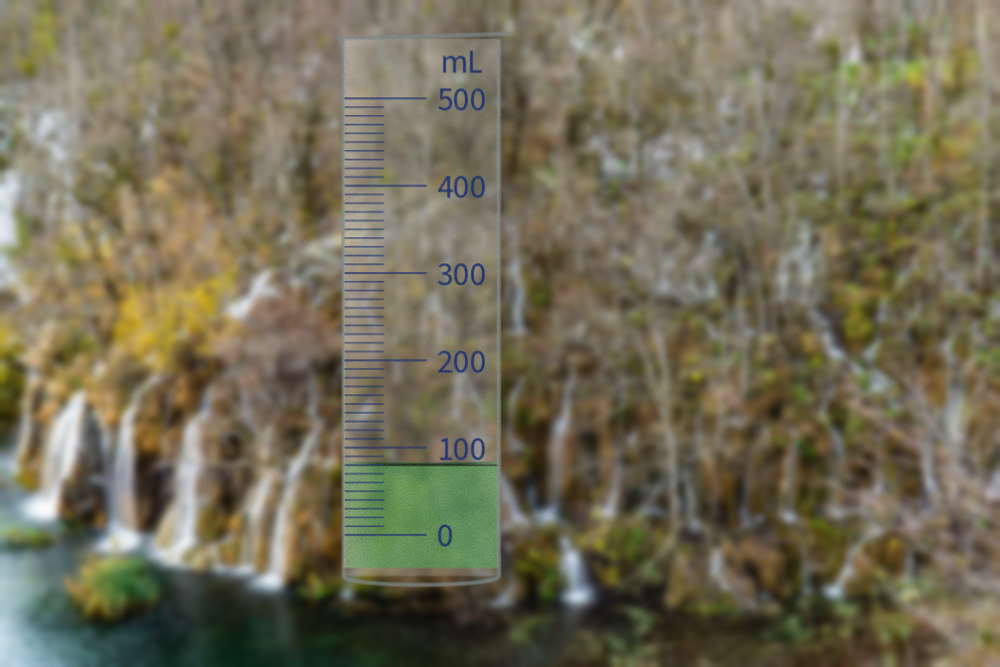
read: 80 mL
